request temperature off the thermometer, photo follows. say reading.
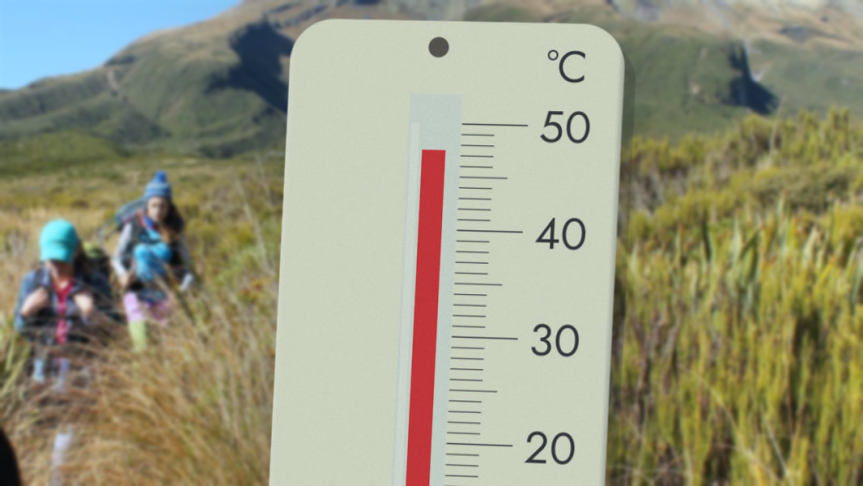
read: 47.5 °C
